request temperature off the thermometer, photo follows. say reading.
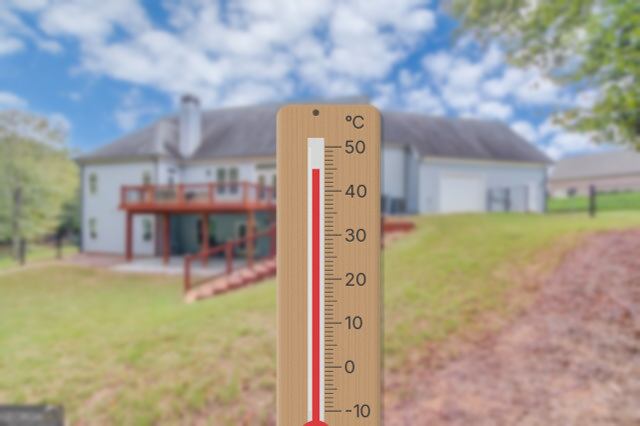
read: 45 °C
